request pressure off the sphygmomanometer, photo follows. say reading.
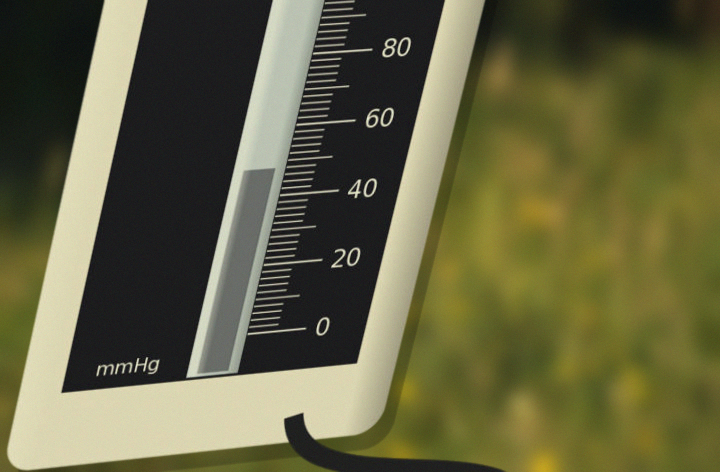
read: 48 mmHg
